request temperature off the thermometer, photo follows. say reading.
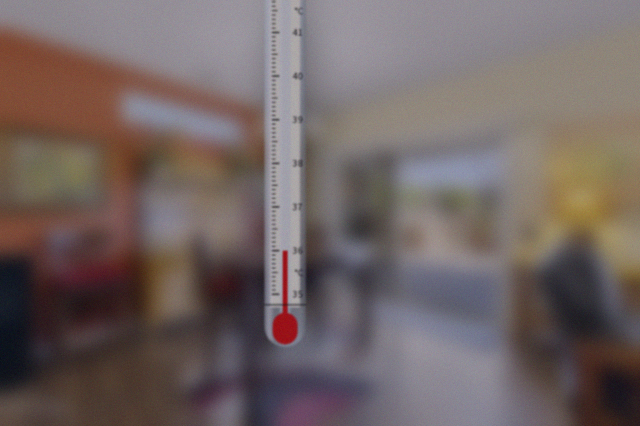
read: 36 °C
